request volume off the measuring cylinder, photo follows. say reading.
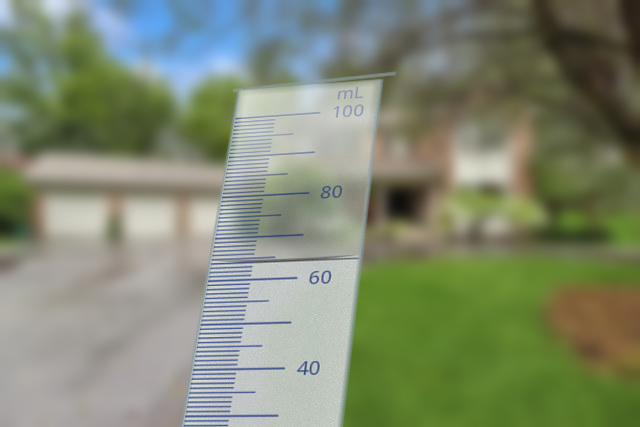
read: 64 mL
